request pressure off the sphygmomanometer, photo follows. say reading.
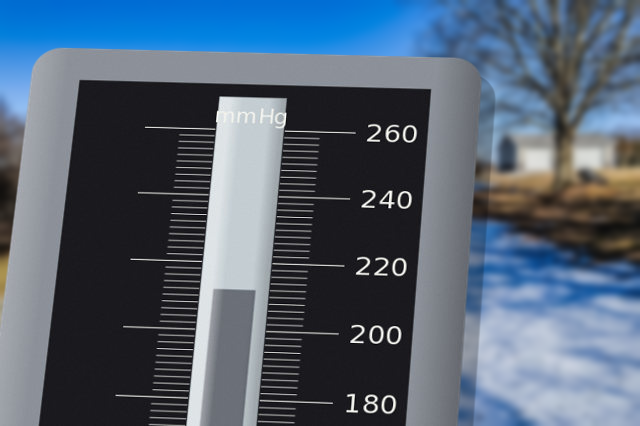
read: 212 mmHg
